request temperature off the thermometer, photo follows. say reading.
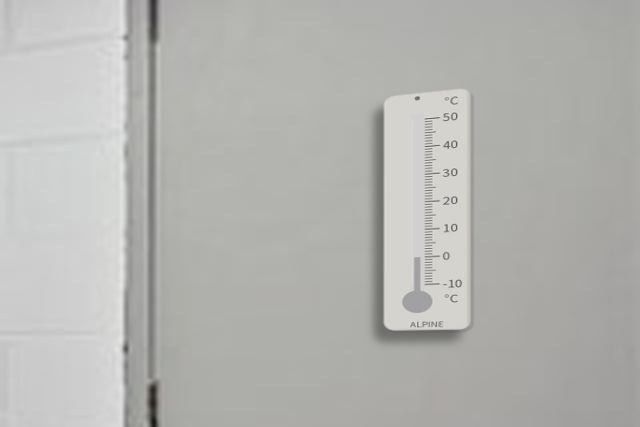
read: 0 °C
